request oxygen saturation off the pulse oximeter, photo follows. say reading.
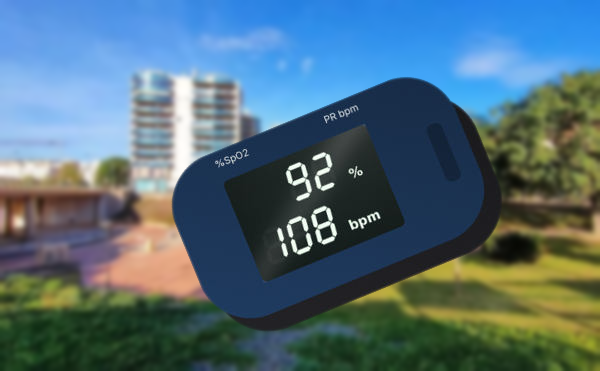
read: 92 %
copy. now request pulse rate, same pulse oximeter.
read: 108 bpm
